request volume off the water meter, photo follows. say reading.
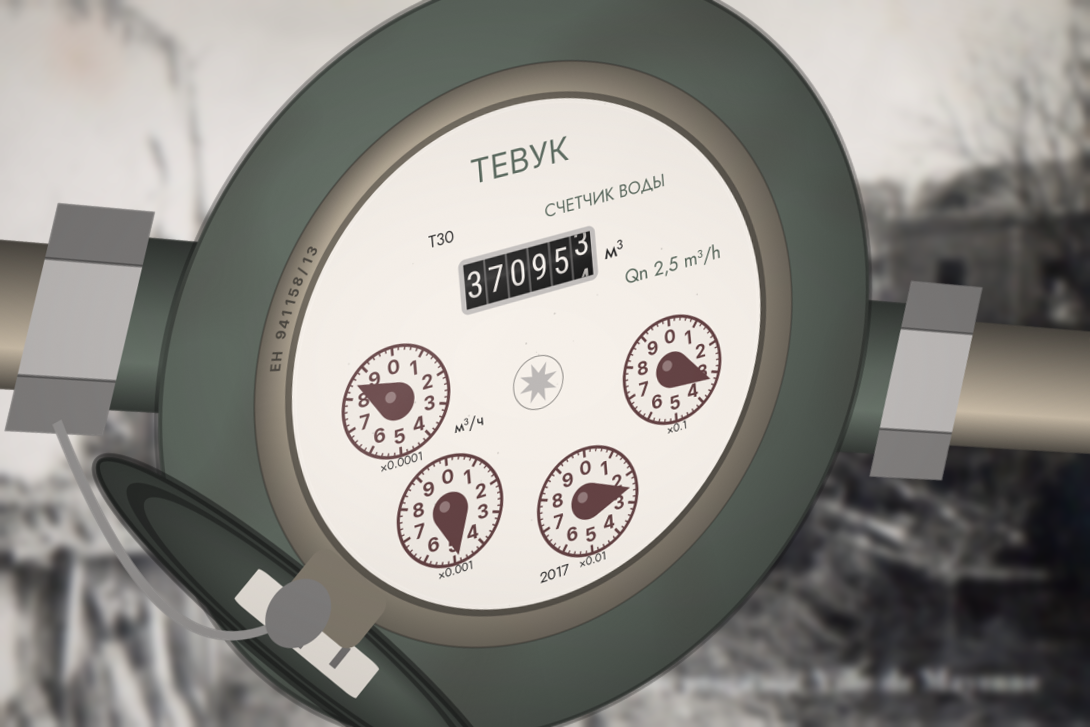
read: 370953.3248 m³
